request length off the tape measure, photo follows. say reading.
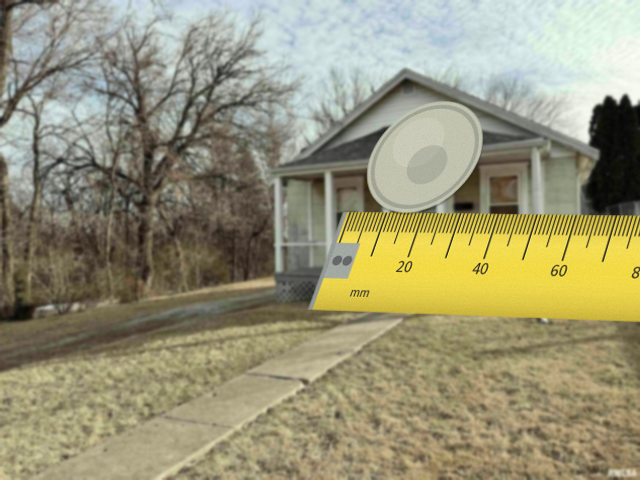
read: 30 mm
